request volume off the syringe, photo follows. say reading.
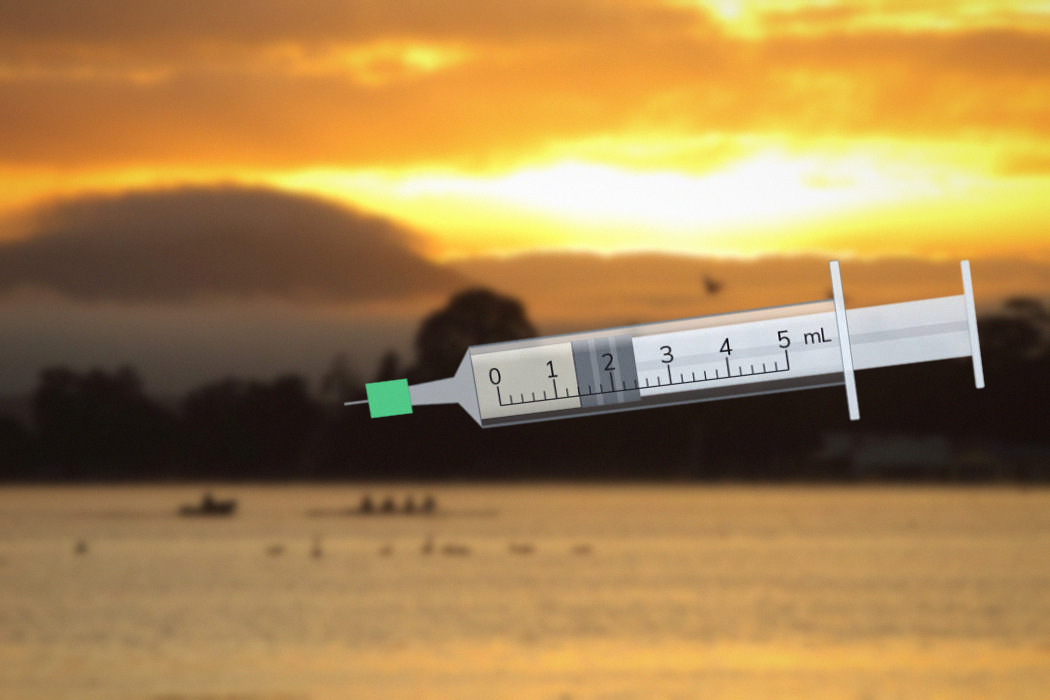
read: 1.4 mL
